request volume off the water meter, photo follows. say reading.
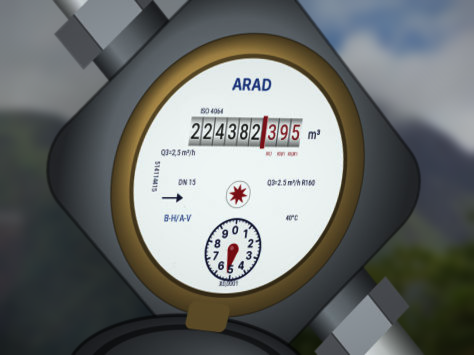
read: 224382.3955 m³
